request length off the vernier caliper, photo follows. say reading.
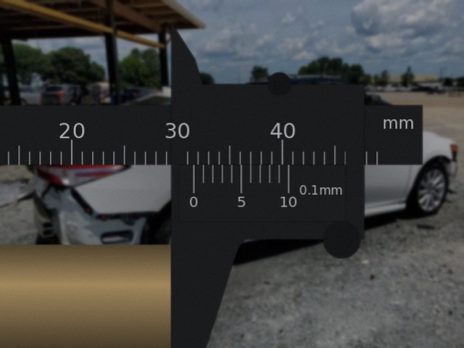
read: 31.6 mm
